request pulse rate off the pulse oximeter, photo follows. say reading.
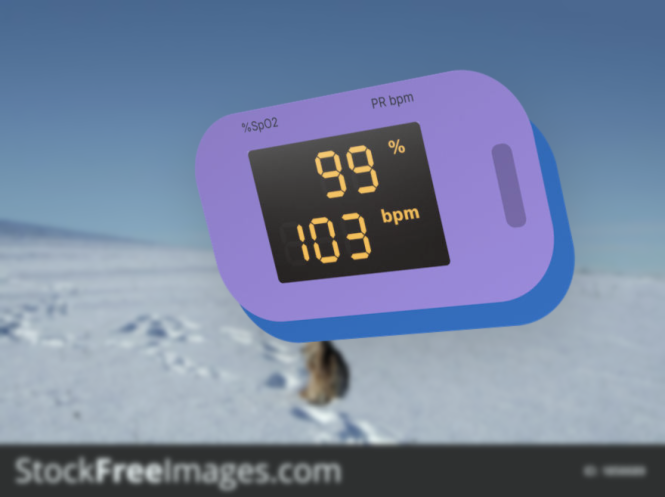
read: 103 bpm
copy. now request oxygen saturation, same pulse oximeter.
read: 99 %
